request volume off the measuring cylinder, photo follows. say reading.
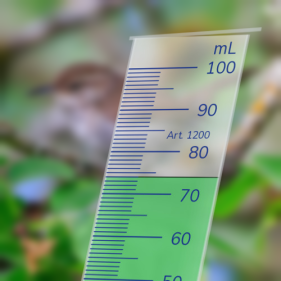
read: 74 mL
